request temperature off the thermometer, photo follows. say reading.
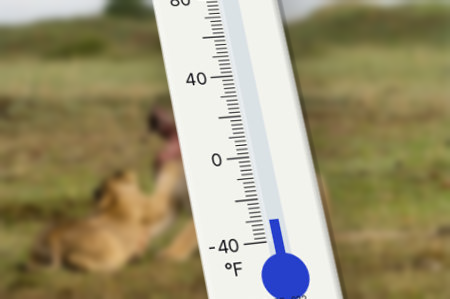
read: -30 °F
